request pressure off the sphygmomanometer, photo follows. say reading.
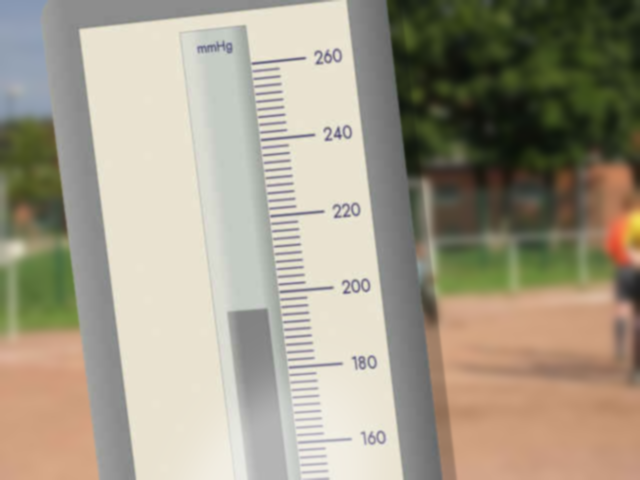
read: 196 mmHg
